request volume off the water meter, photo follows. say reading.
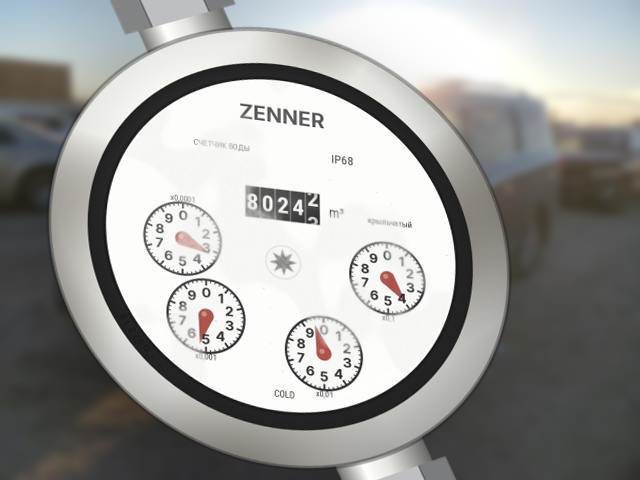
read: 80242.3953 m³
